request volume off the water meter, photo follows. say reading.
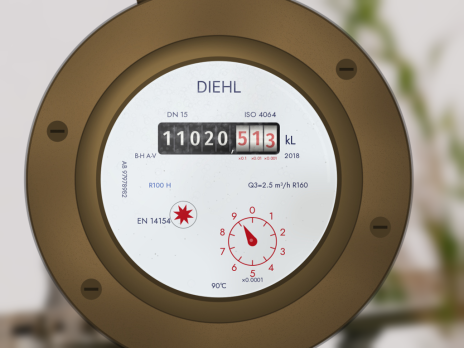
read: 11020.5129 kL
